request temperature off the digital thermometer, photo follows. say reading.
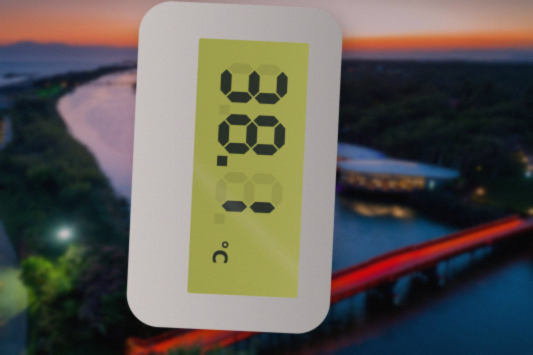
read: 38.1 °C
